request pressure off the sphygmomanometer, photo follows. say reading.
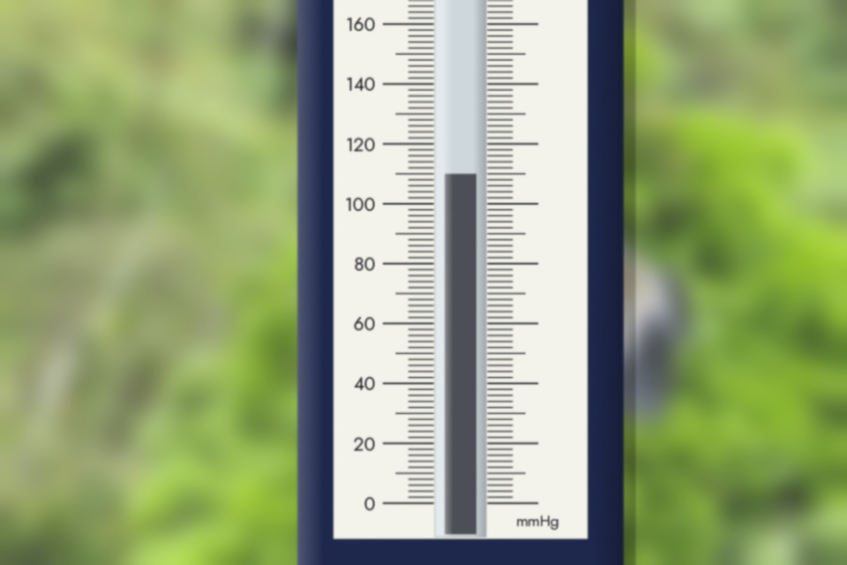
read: 110 mmHg
